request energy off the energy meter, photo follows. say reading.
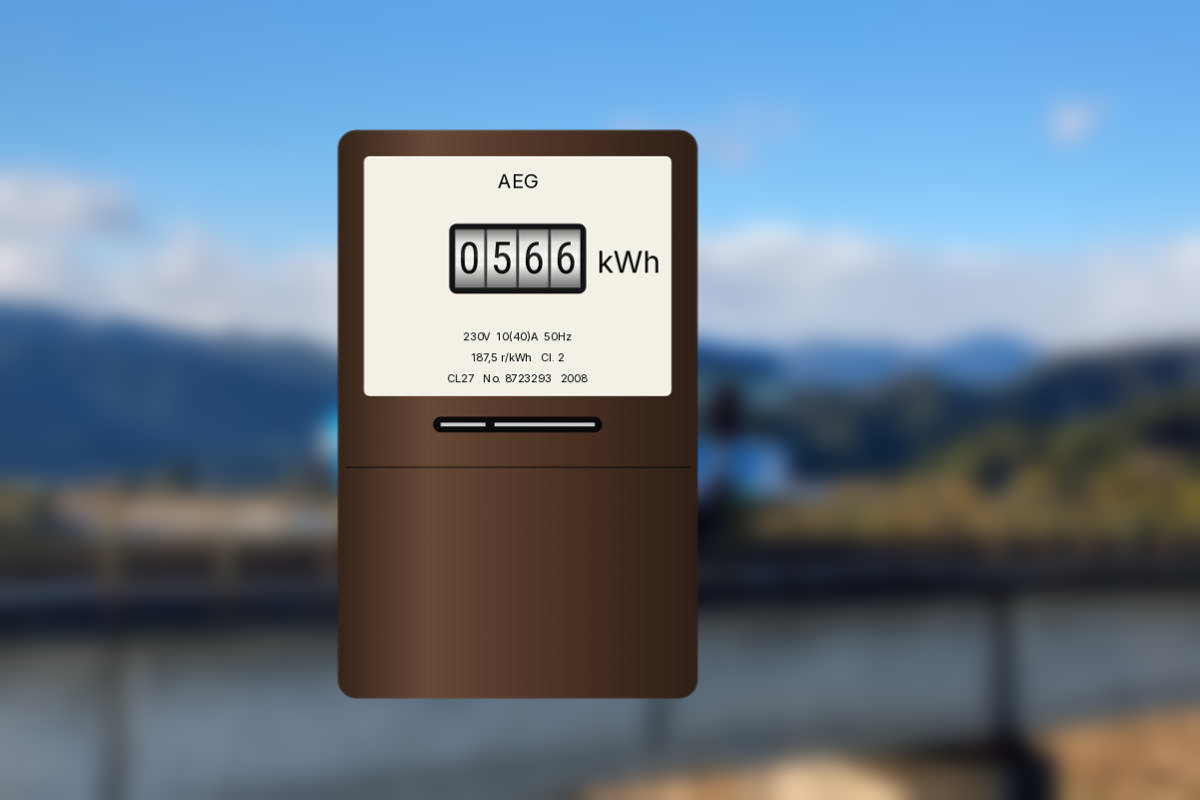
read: 566 kWh
